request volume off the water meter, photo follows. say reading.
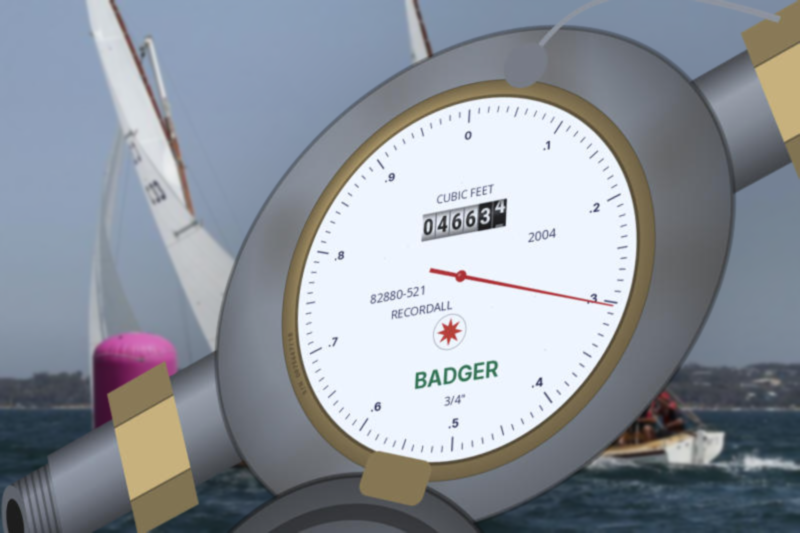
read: 46634.30 ft³
